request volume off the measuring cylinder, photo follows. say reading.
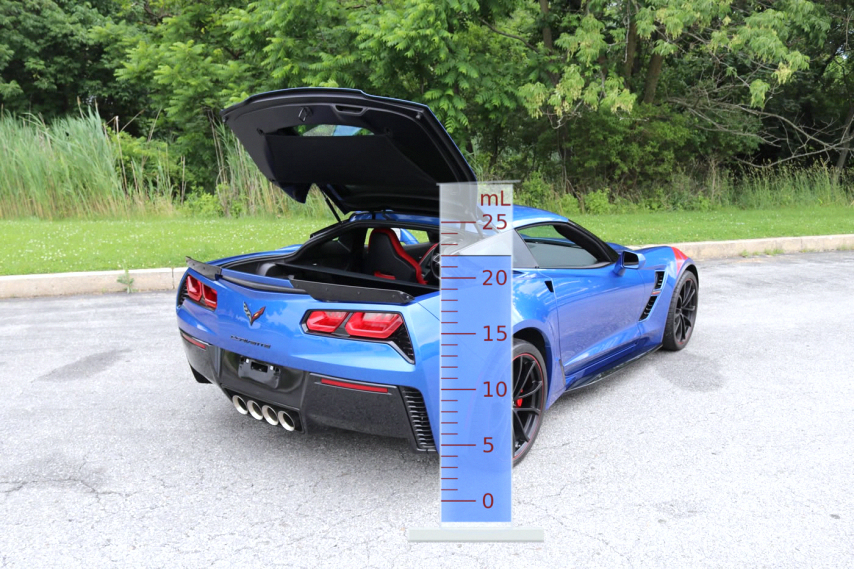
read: 22 mL
